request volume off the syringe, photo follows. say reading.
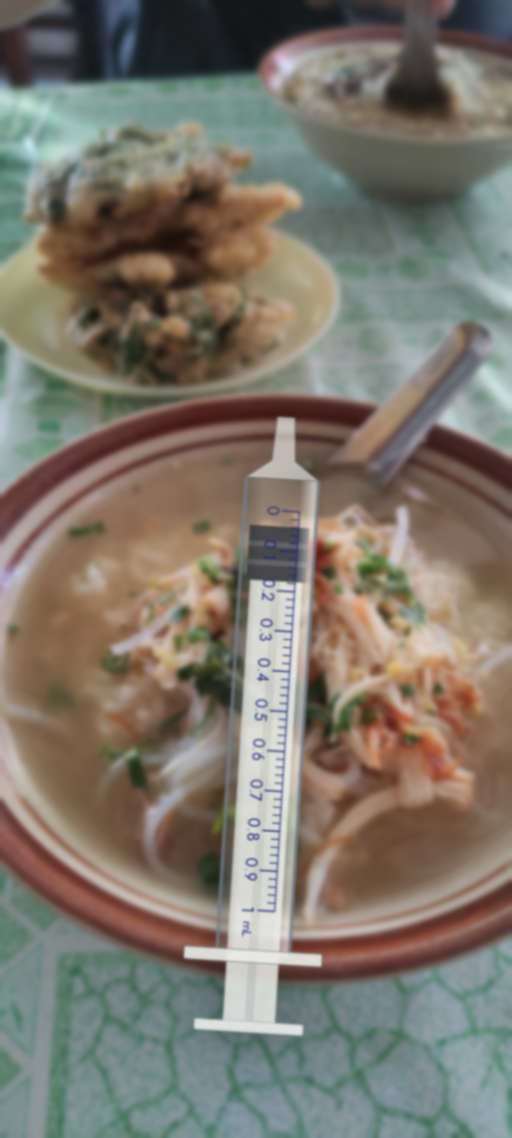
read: 0.04 mL
